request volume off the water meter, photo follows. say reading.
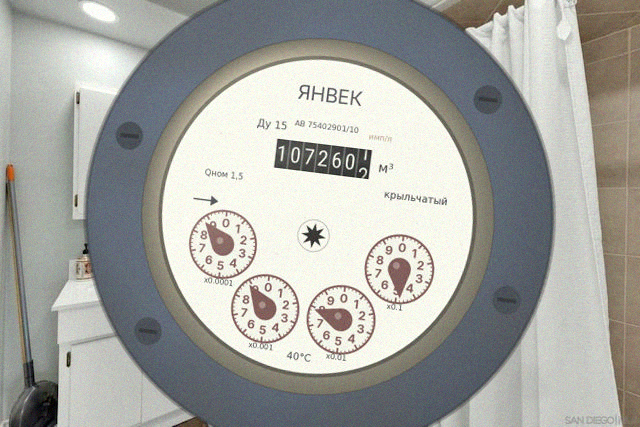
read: 1072601.4788 m³
